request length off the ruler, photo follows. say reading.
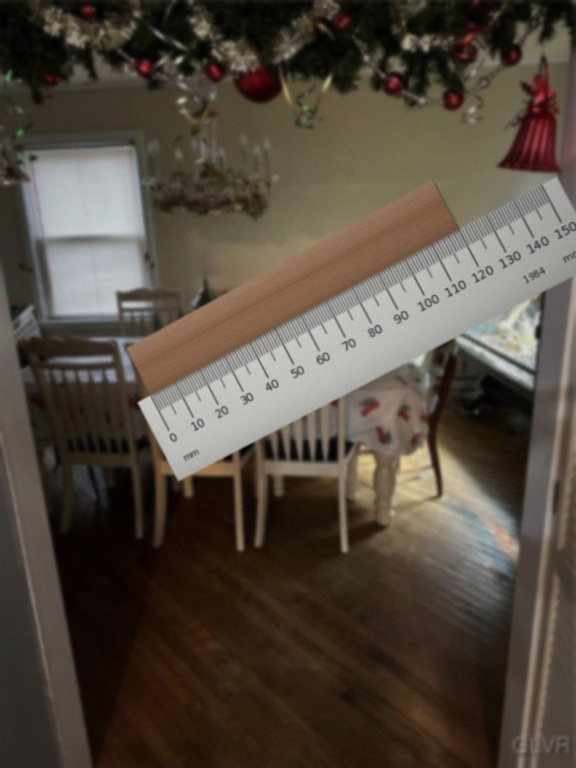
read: 120 mm
